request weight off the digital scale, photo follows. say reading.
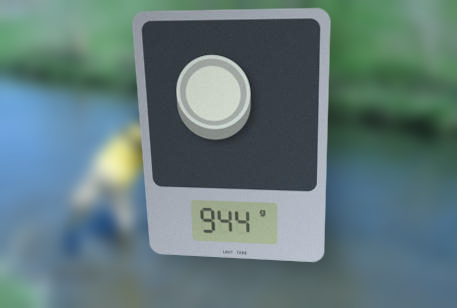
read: 944 g
